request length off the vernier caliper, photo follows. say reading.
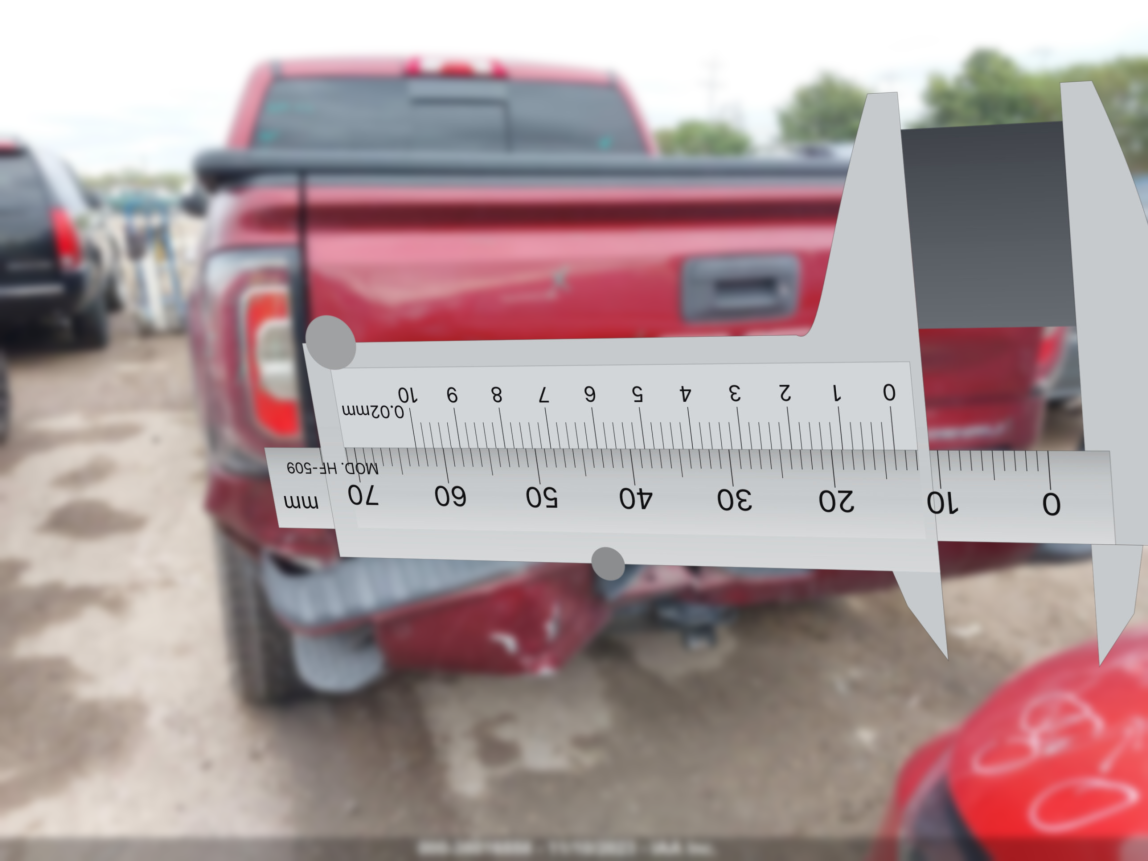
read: 14.0 mm
